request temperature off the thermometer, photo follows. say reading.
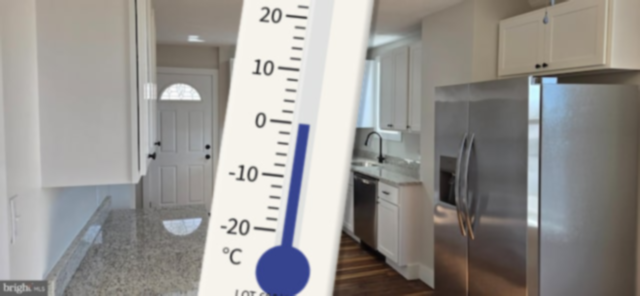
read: 0 °C
